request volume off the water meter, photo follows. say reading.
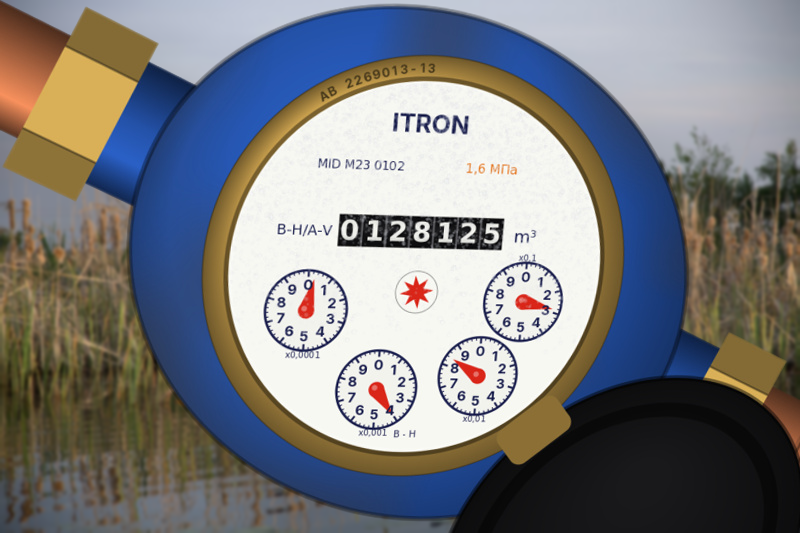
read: 128125.2840 m³
